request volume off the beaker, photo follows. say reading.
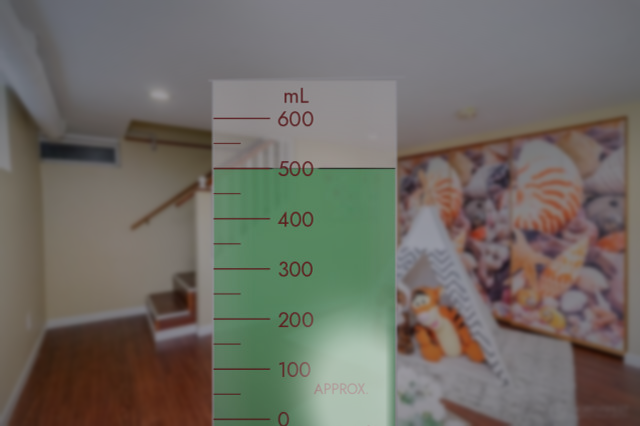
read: 500 mL
